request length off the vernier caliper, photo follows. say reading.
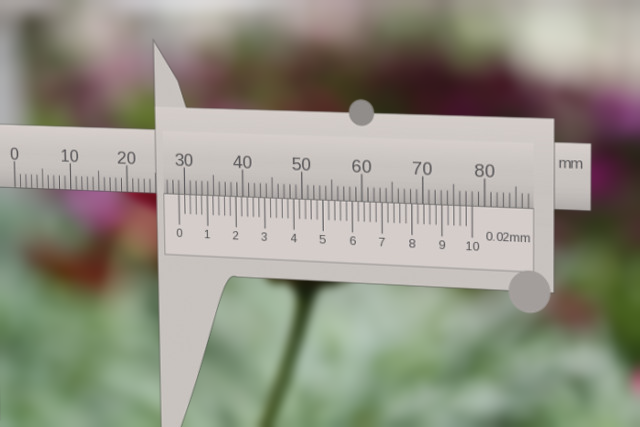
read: 29.0 mm
